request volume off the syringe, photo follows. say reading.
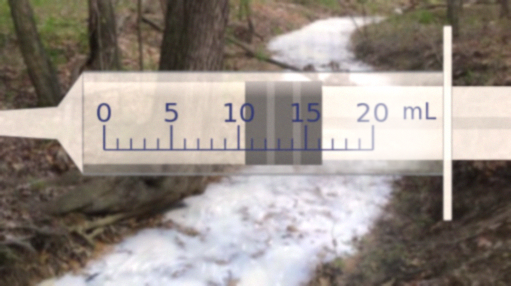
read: 10.5 mL
